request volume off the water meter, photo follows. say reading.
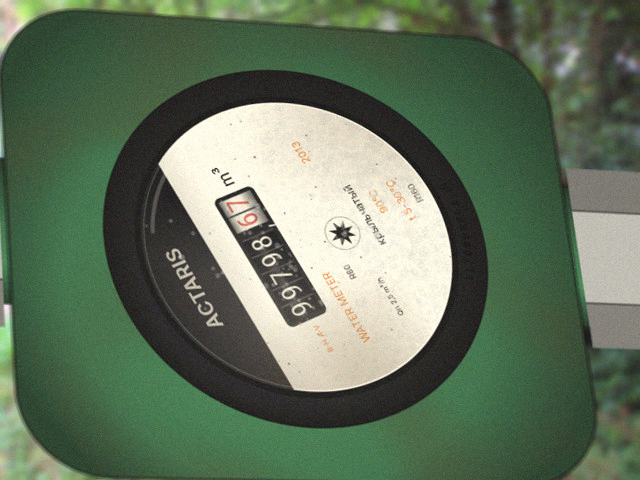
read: 99798.67 m³
